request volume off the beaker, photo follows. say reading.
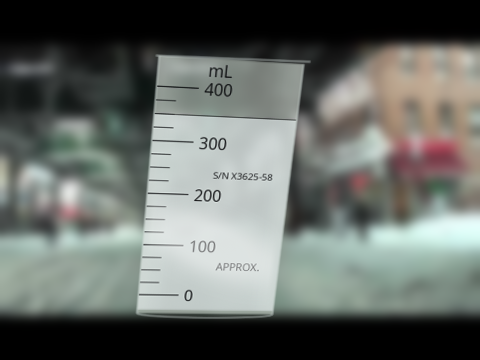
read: 350 mL
